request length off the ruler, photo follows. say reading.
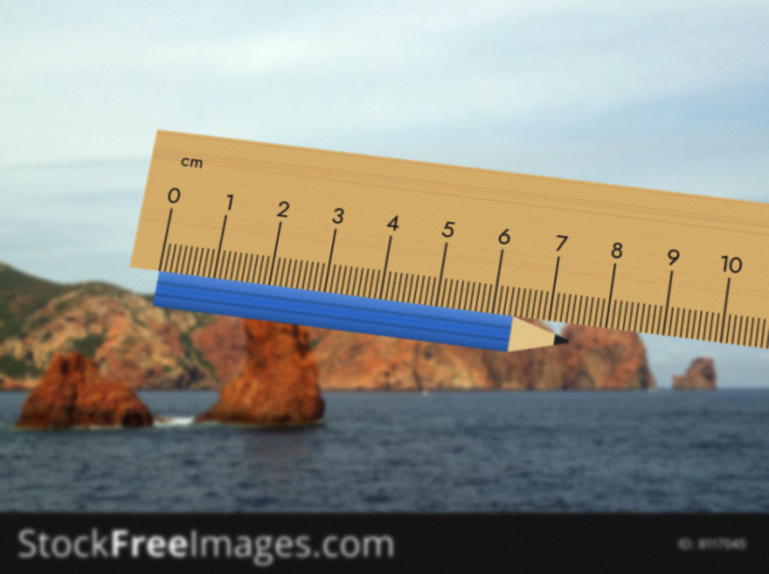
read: 7.4 cm
